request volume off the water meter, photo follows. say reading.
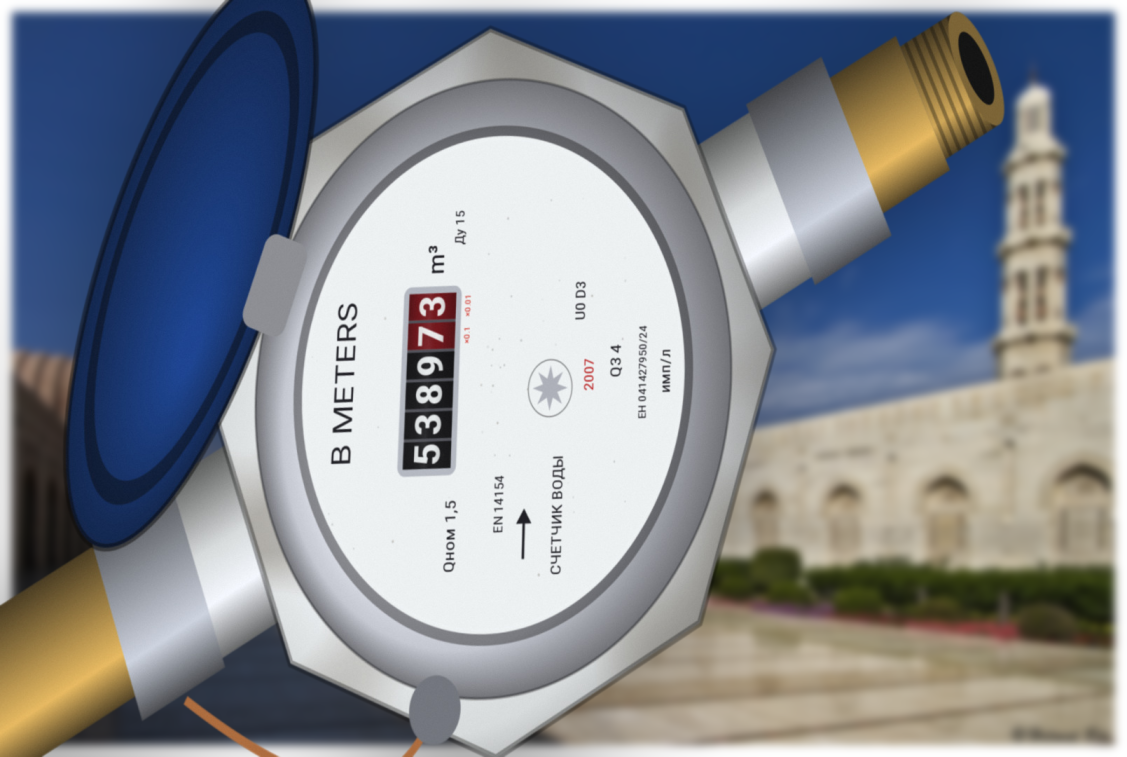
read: 5389.73 m³
